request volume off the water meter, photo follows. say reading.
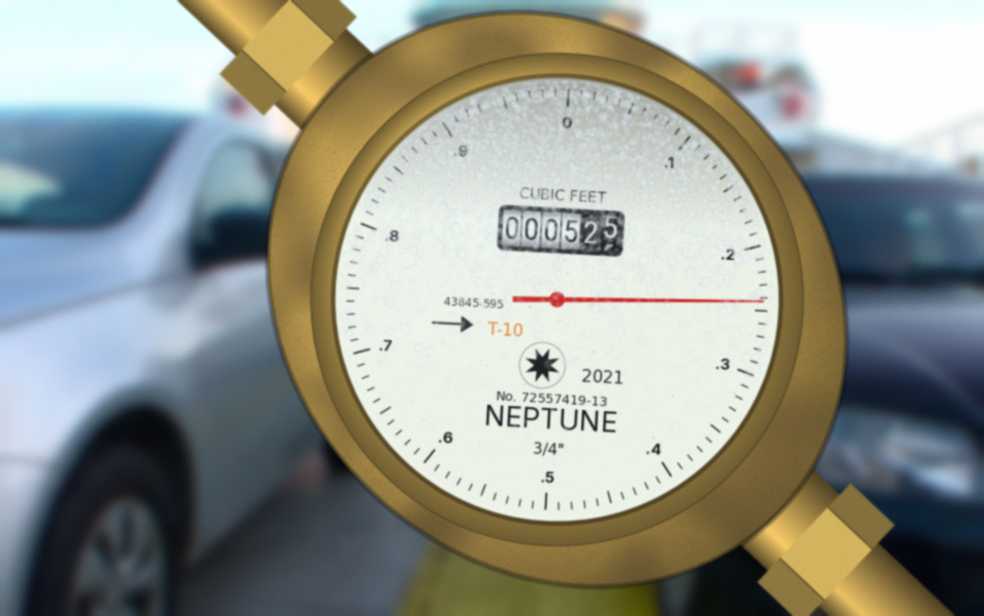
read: 525.24 ft³
